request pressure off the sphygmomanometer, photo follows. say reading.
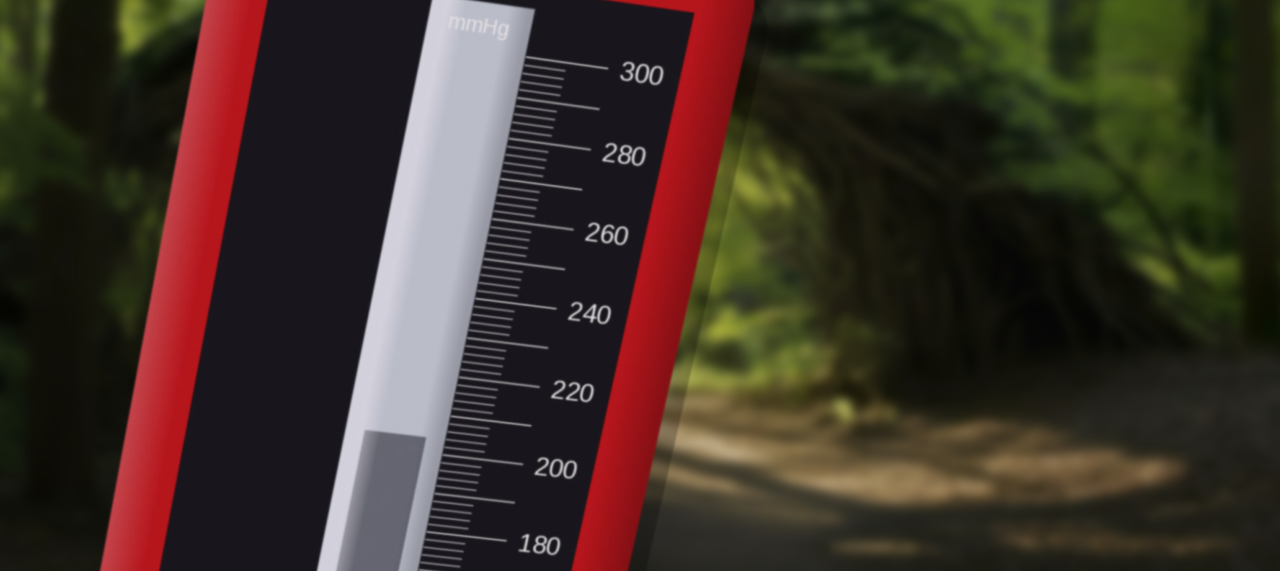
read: 204 mmHg
